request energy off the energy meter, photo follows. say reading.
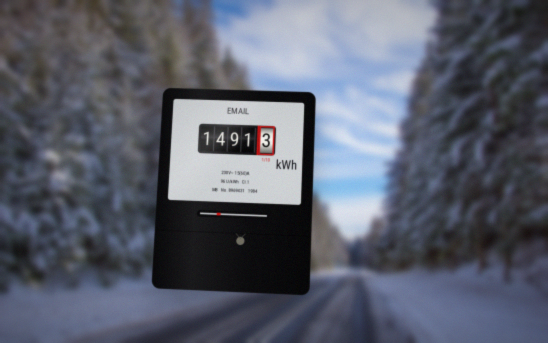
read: 1491.3 kWh
